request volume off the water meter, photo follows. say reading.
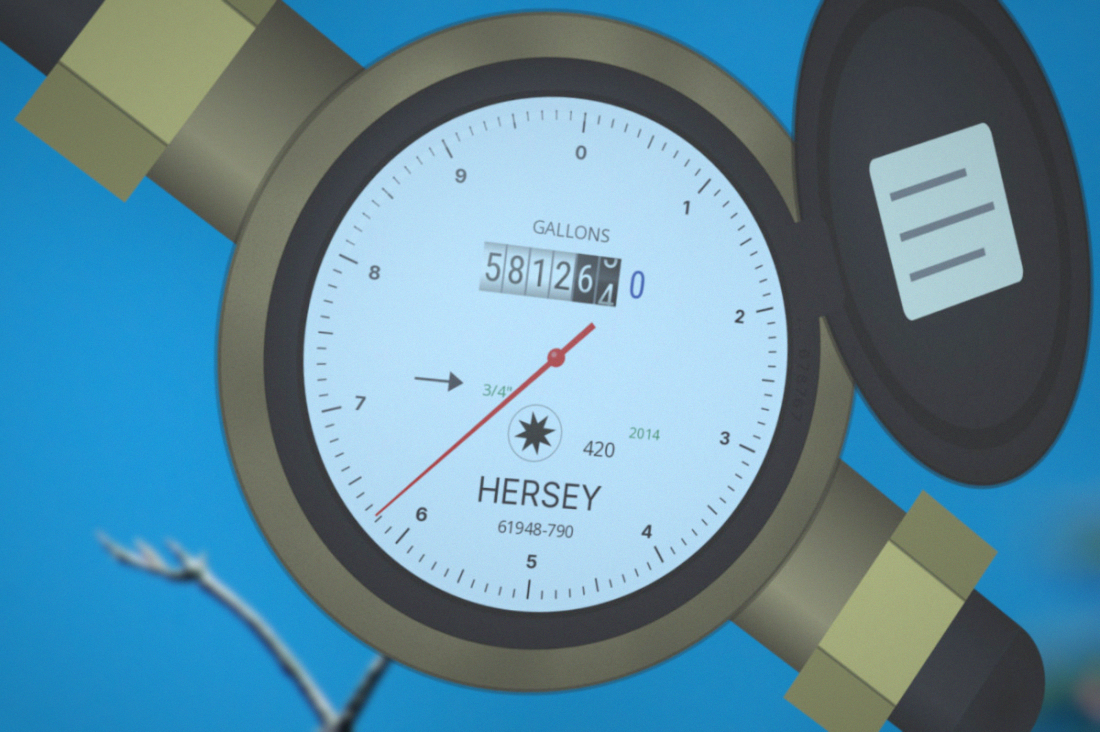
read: 5812636.2 gal
